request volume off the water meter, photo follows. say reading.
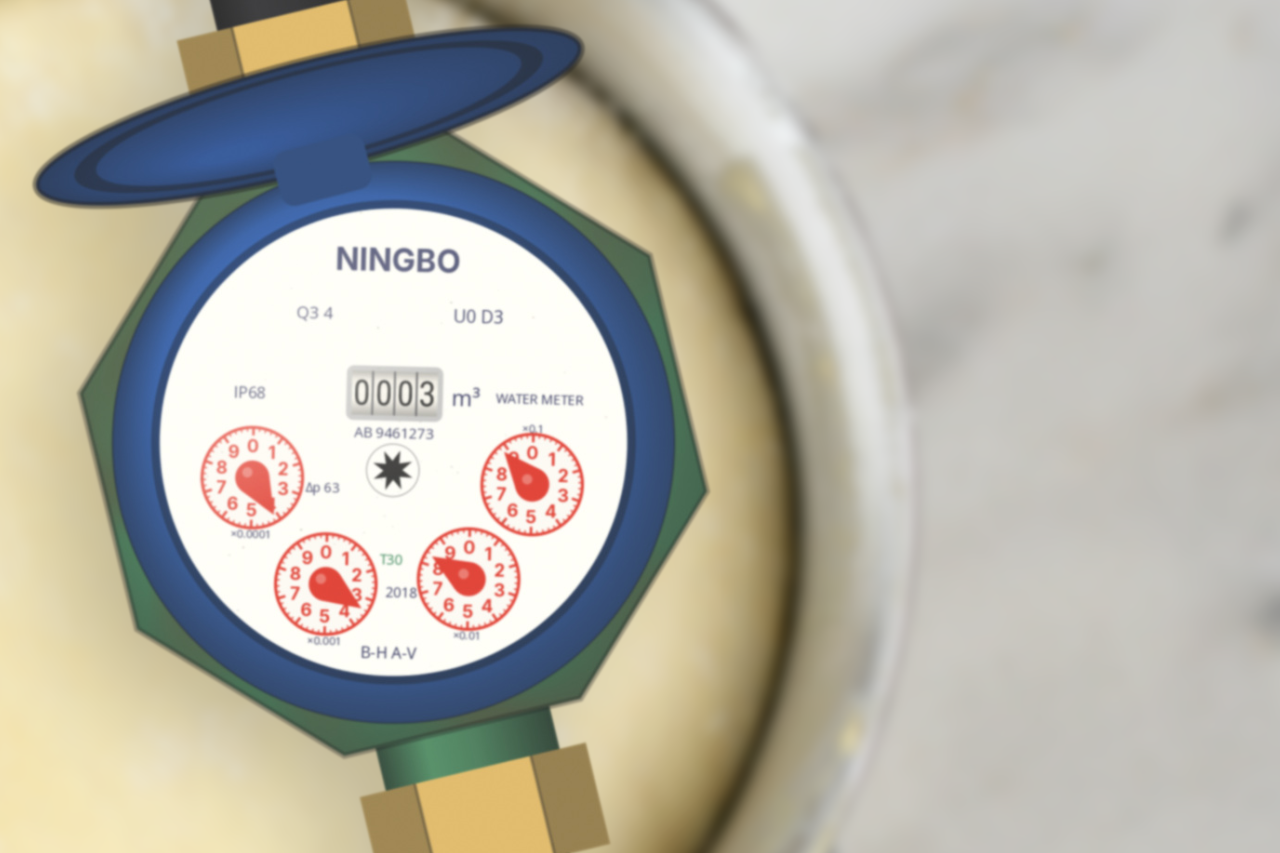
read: 3.8834 m³
